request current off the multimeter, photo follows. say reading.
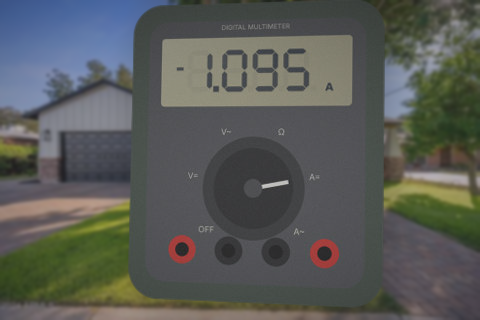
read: -1.095 A
